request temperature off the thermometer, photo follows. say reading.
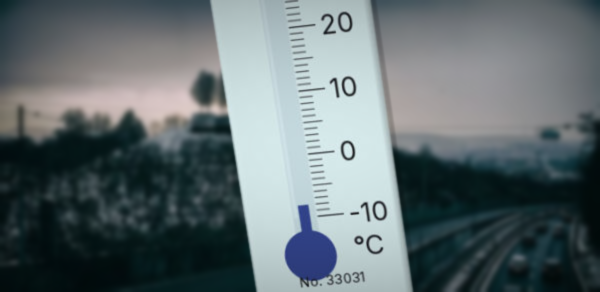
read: -8 °C
